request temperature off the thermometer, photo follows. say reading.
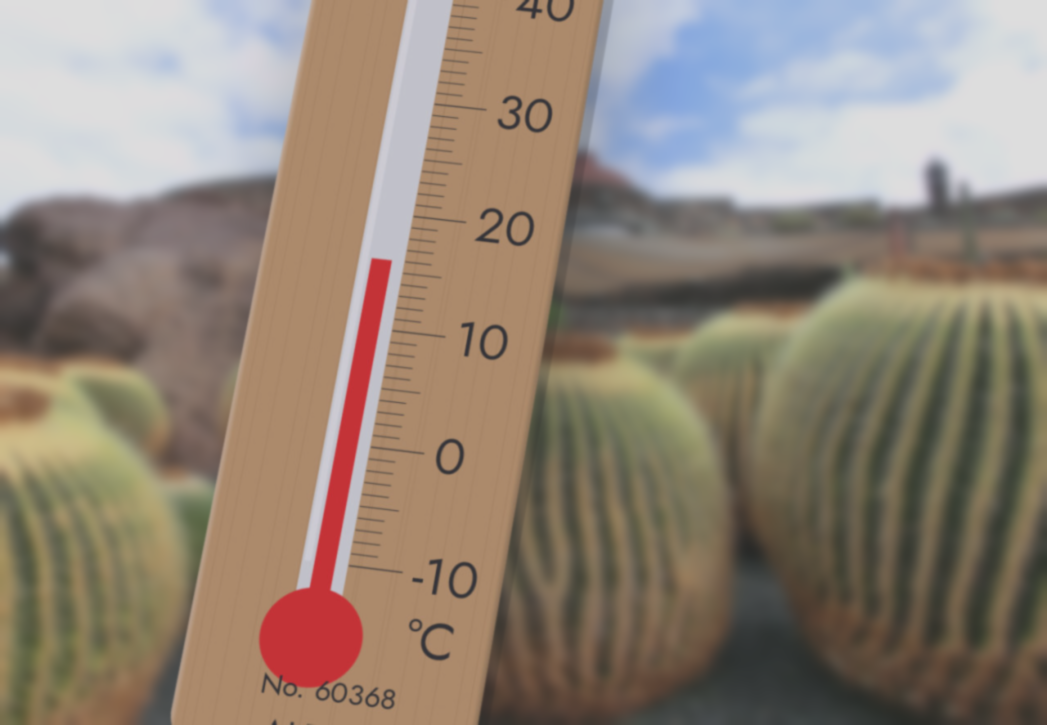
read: 16 °C
